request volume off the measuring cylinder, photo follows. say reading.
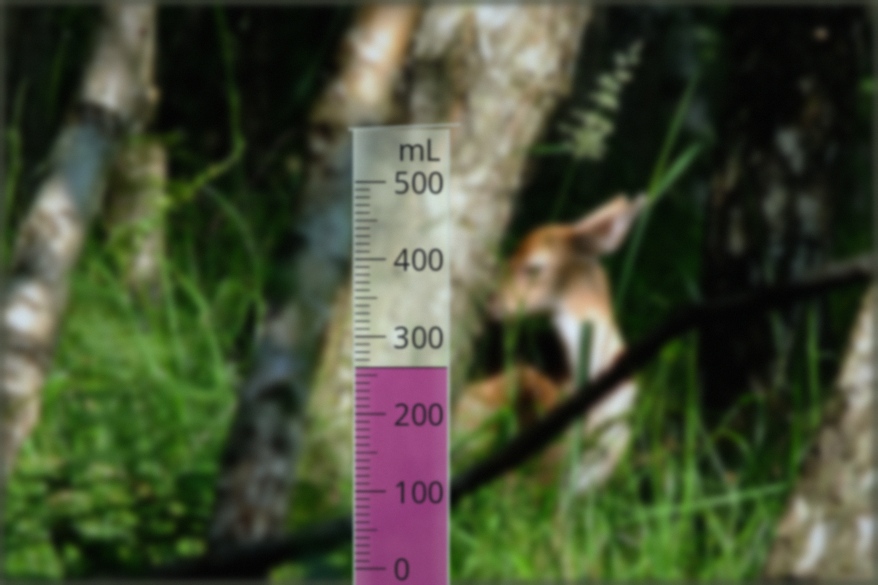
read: 260 mL
